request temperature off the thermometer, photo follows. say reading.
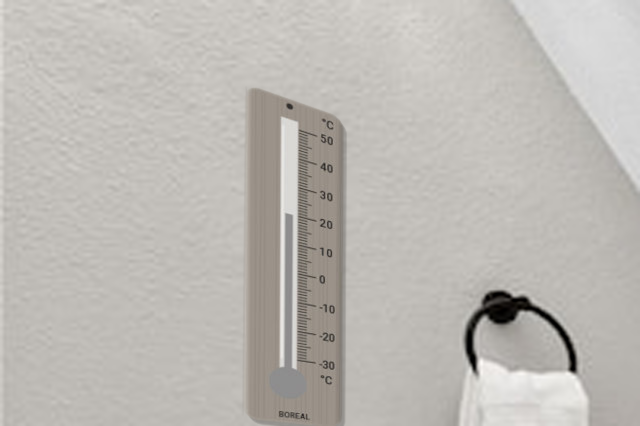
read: 20 °C
